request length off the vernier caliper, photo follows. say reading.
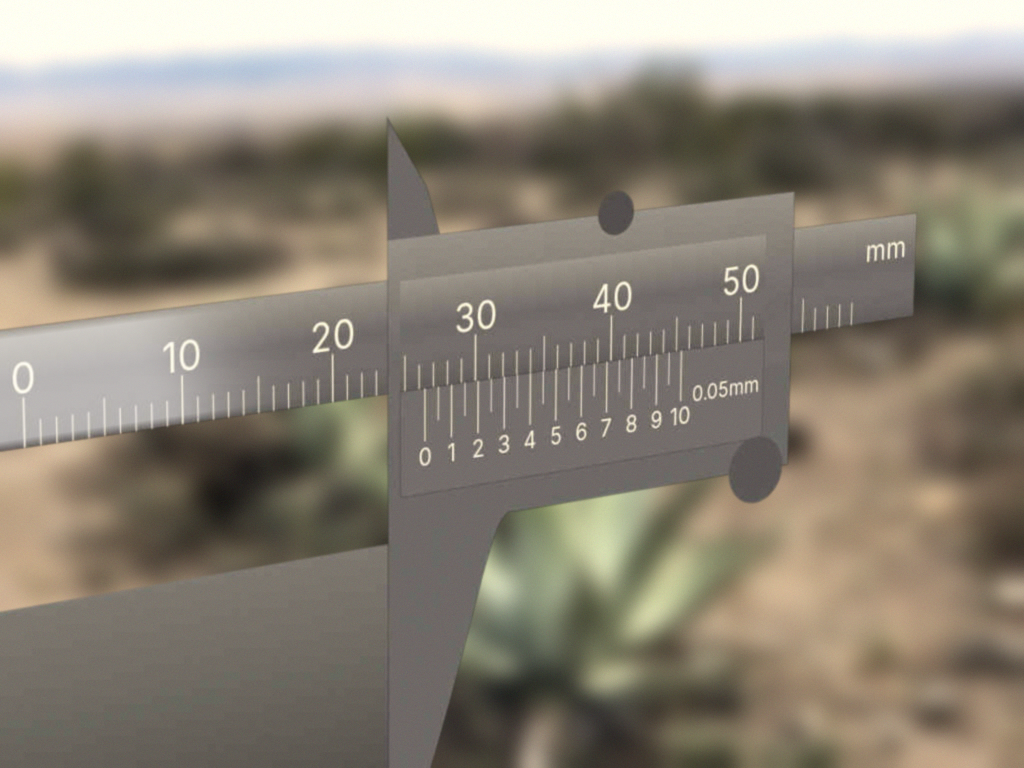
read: 26.4 mm
